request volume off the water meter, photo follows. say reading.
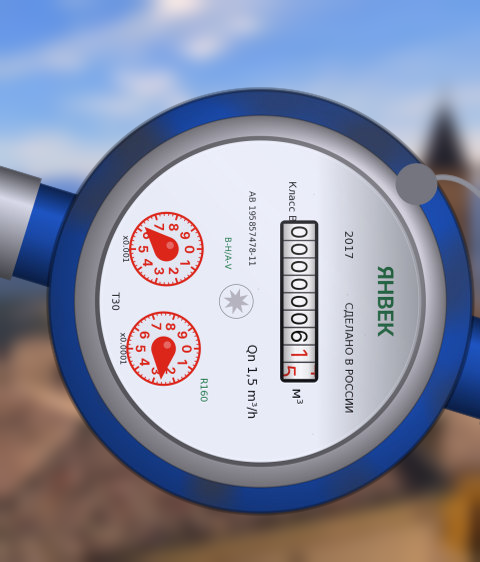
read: 6.1462 m³
